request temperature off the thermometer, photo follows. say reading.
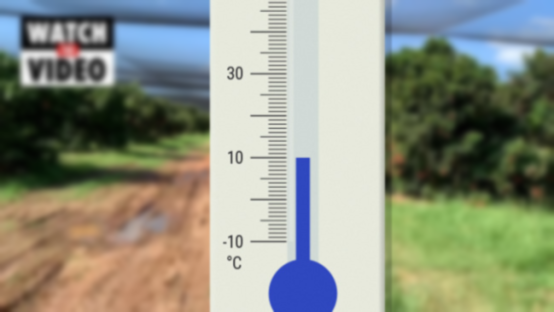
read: 10 °C
